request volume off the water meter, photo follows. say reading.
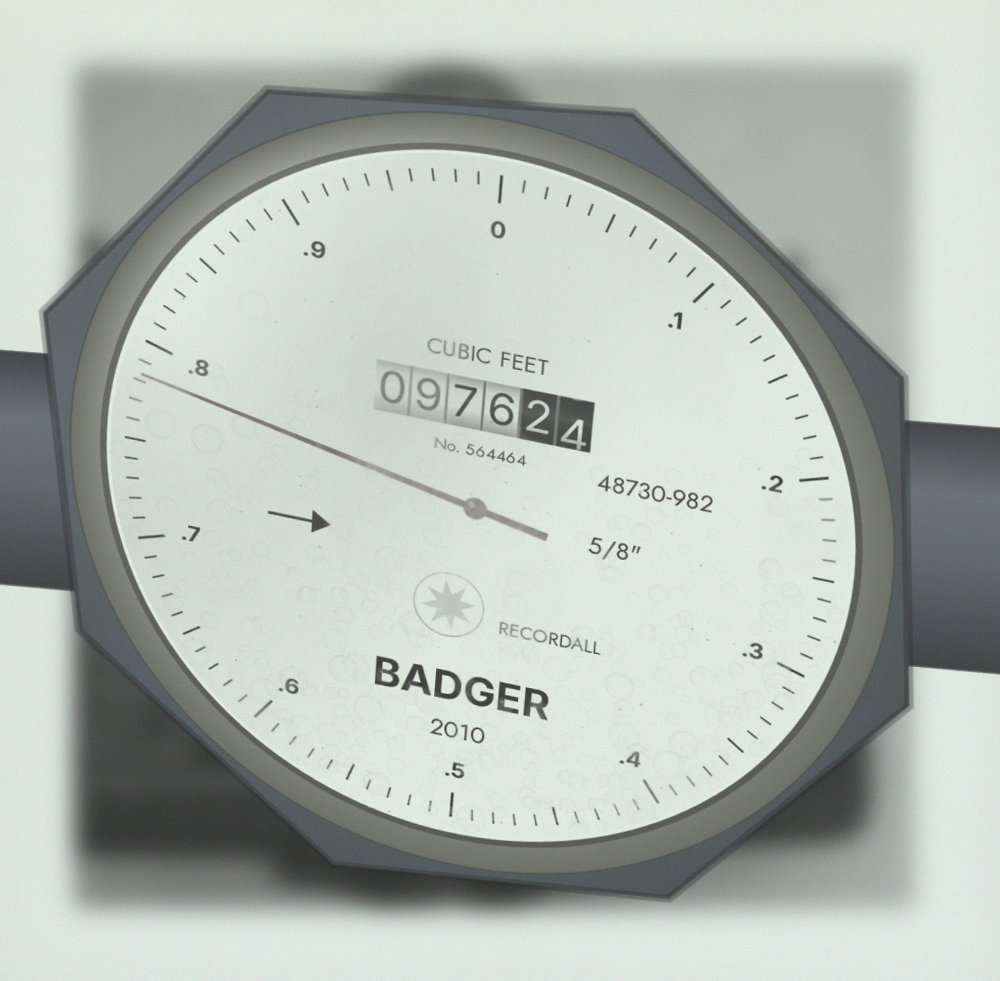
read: 97623.78 ft³
